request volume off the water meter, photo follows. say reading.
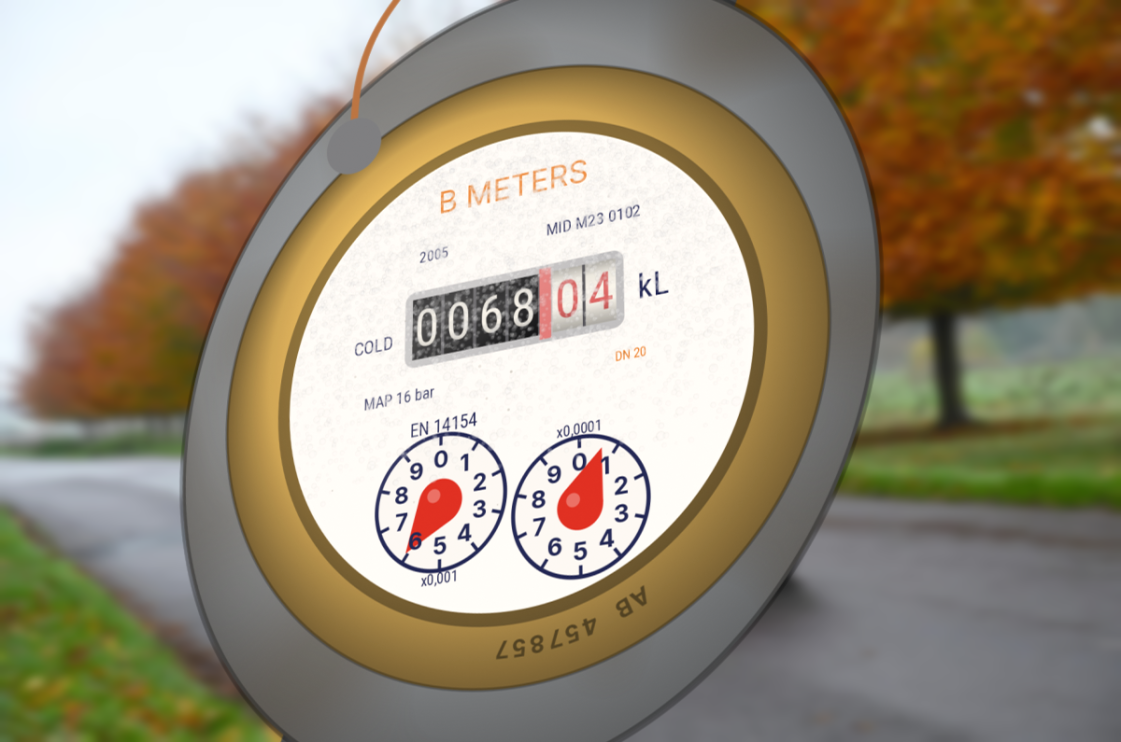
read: 68.0460 kL
